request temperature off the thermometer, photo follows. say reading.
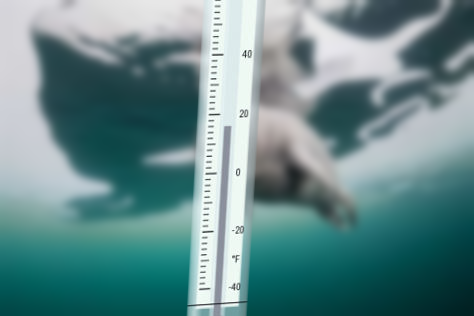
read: 16 °F
